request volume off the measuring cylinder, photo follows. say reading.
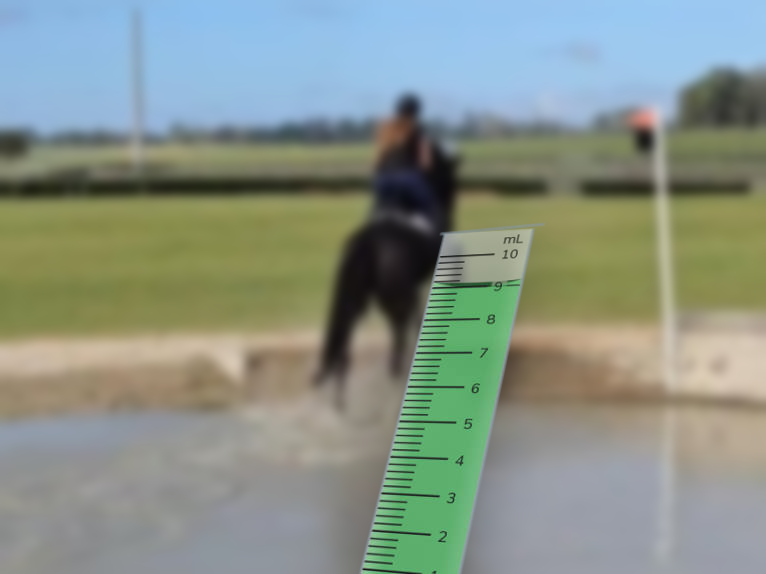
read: 9 mL
